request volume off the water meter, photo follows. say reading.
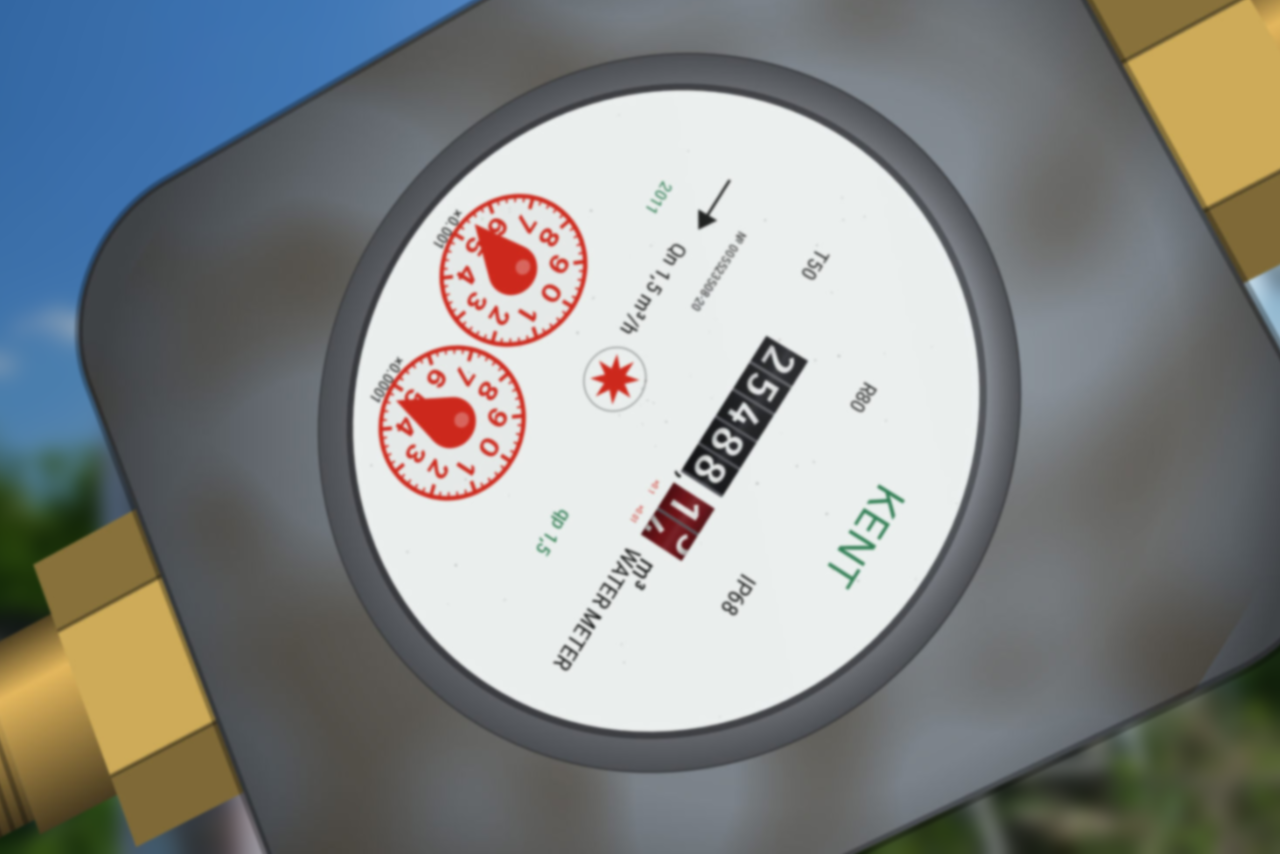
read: 25488.1354 m³
